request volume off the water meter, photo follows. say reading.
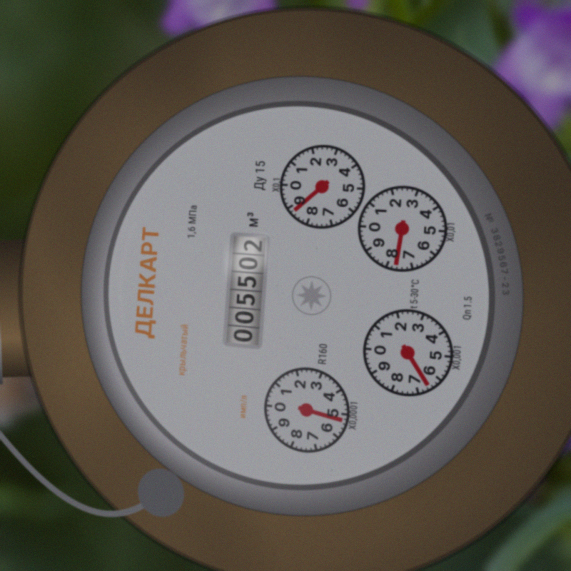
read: 5501.8765 m³
